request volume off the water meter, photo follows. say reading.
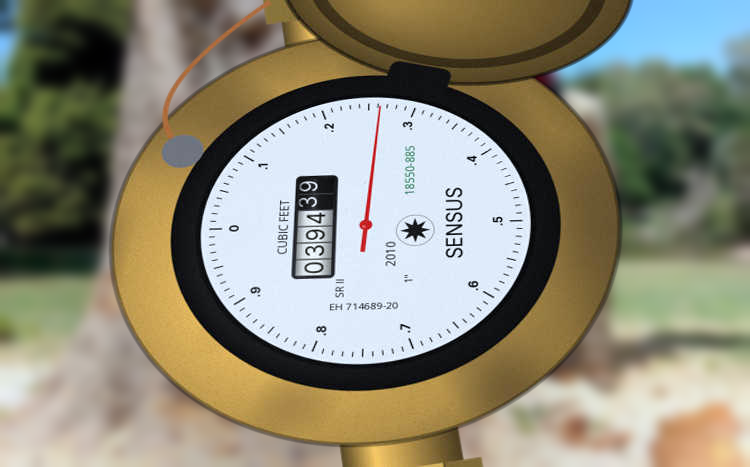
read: 39439.26 ft³
